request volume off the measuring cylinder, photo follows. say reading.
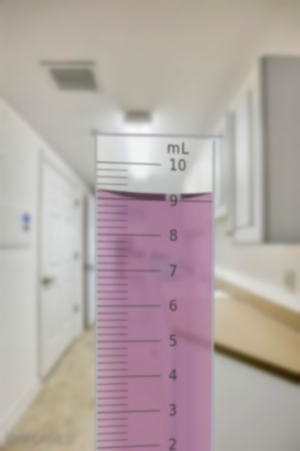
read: 9 mL
